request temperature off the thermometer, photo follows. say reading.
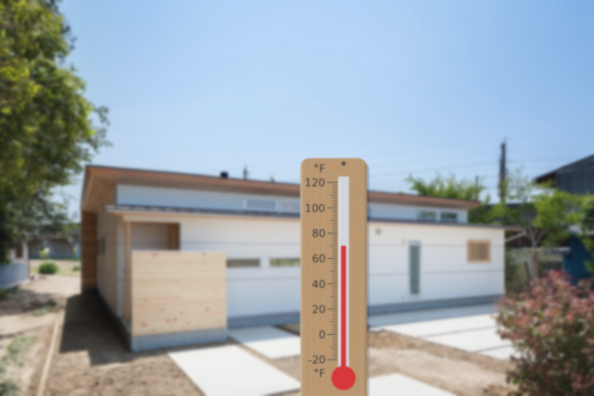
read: 70 °F
